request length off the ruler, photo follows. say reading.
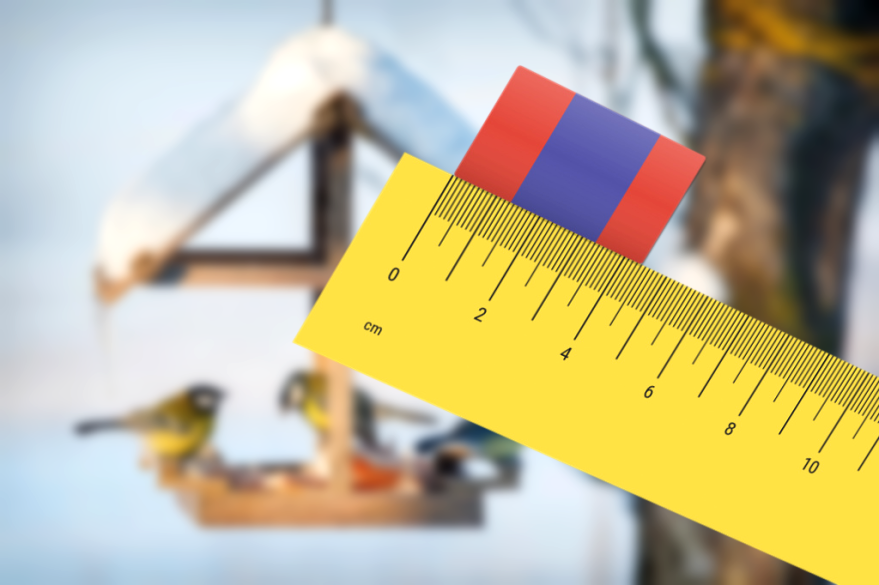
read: 4.4 cm
